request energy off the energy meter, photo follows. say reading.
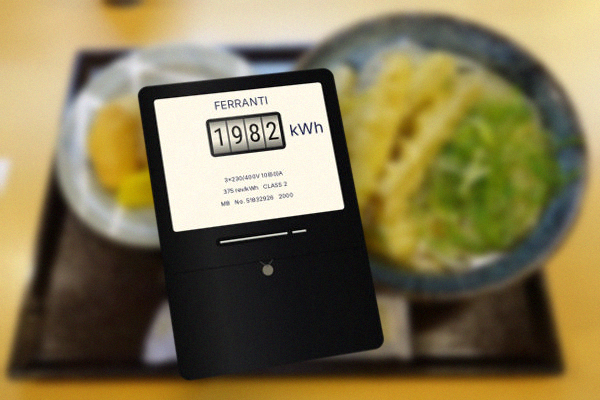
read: 1982 kWh
